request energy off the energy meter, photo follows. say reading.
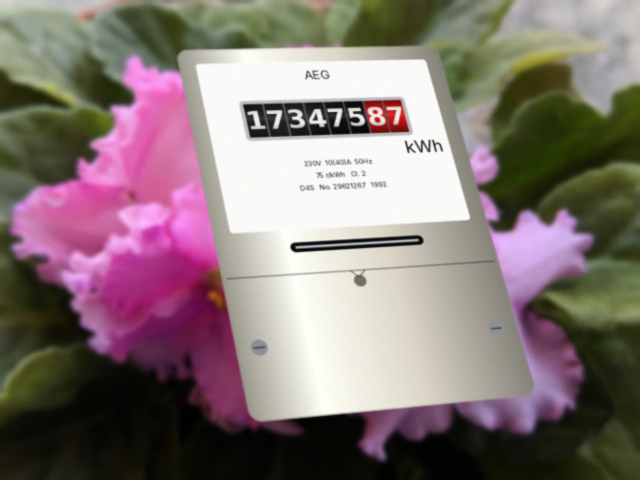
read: 173475.87 kWh
